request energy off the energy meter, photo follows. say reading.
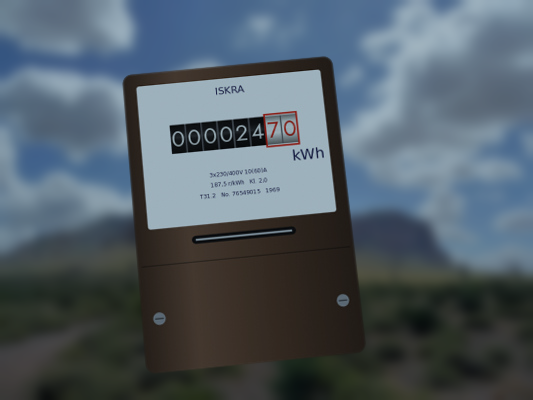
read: 24.70 kWh
